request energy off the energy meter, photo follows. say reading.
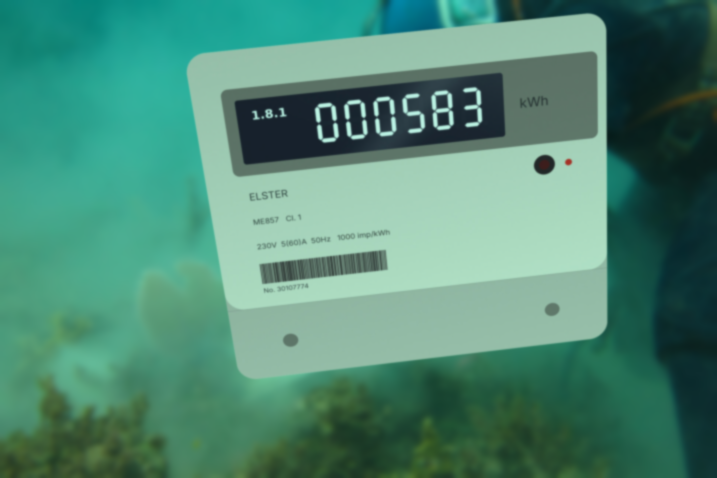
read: 583 kWh
